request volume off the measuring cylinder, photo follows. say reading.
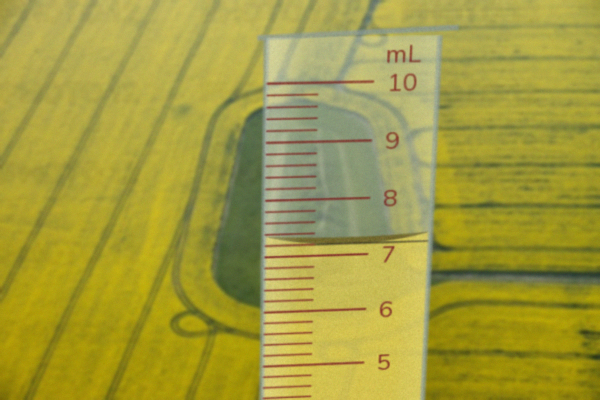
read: 7.2 mL
